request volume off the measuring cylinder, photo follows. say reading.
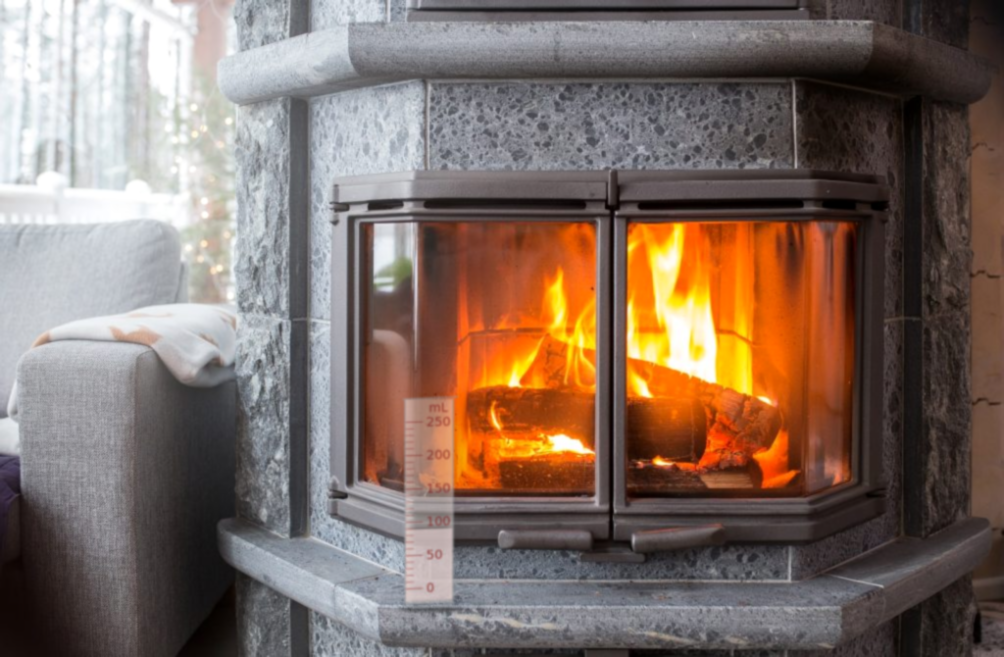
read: 90 mL
